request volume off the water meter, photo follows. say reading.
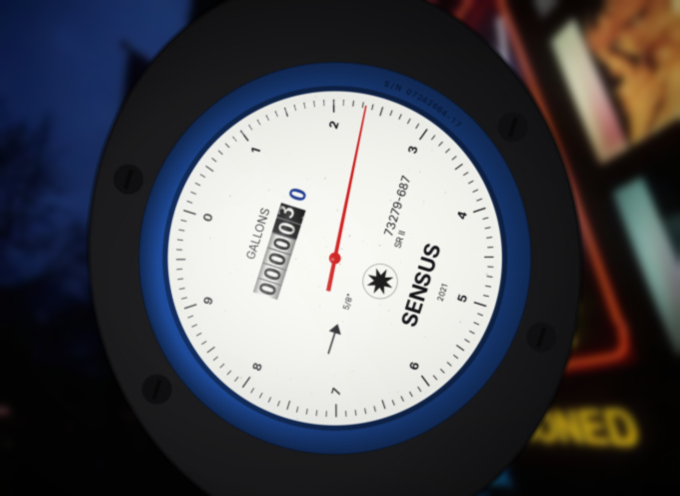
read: 32.3 gal
